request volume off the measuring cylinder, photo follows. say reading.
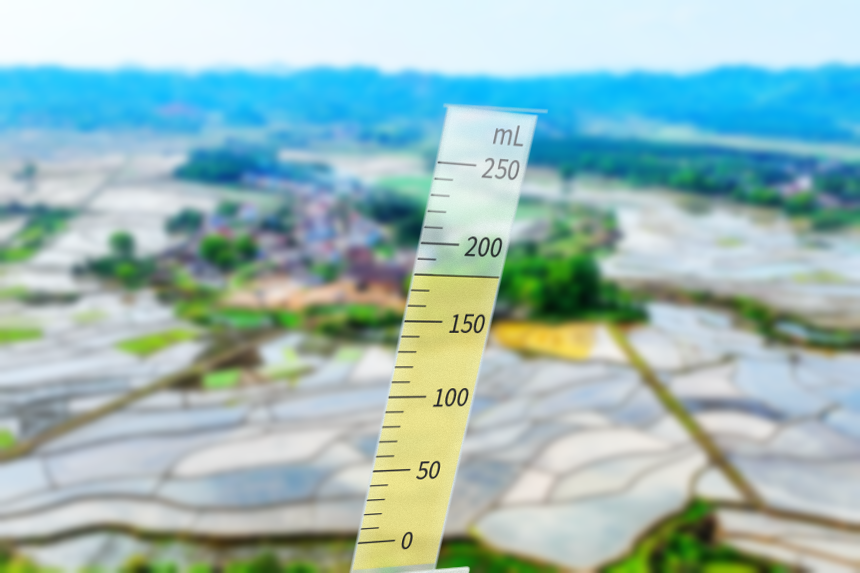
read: 180 mL
